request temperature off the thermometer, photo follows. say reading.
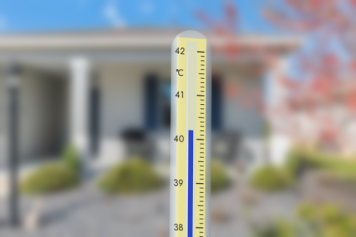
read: 40.2 °C
